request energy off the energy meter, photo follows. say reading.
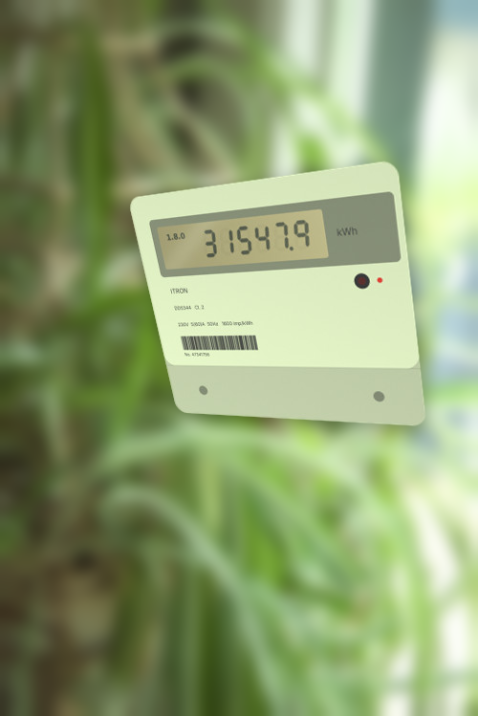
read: 31547.9 kWh
